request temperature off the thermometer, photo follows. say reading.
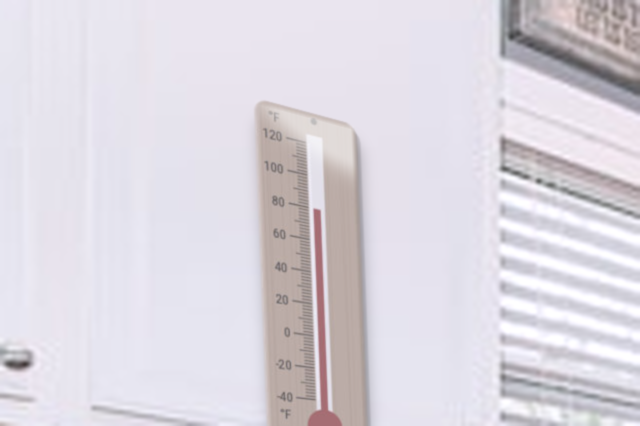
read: 80 °F
